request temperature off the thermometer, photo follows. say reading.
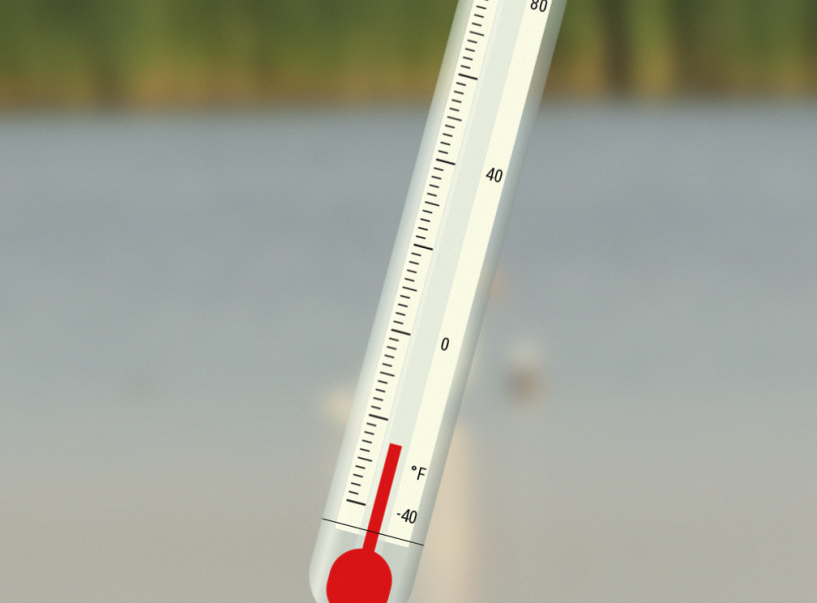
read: -25 °F
